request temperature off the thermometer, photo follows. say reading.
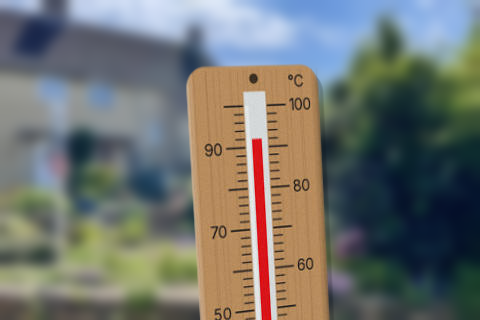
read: 92 °C
